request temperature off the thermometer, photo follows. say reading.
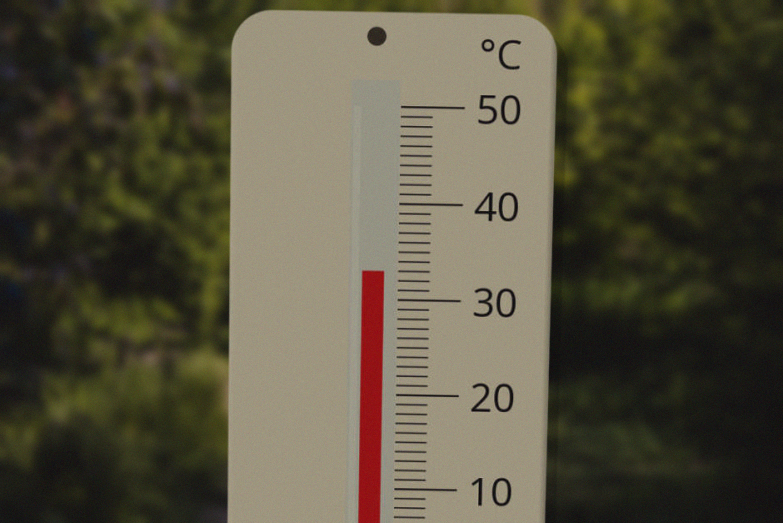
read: 33 °C
